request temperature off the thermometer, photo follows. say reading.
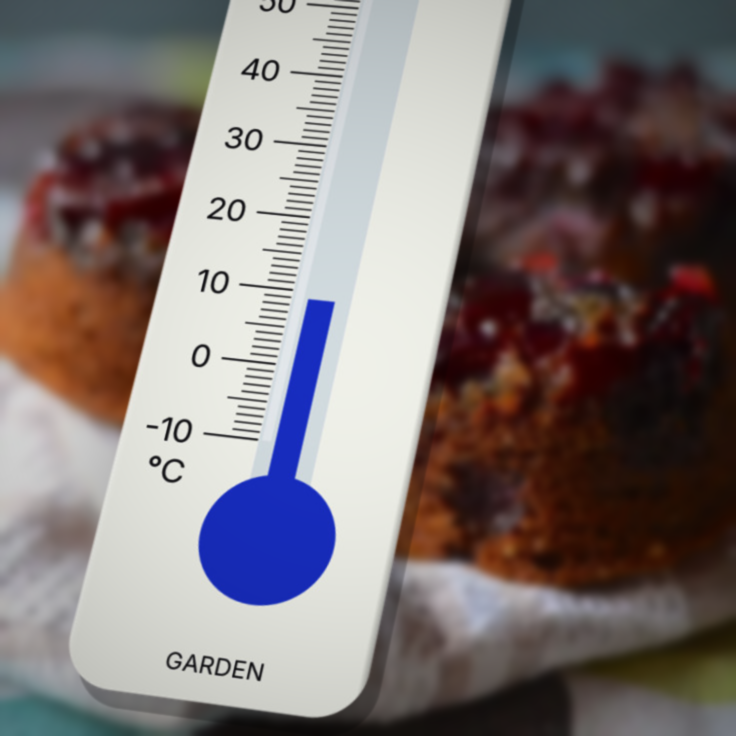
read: 9 °C
